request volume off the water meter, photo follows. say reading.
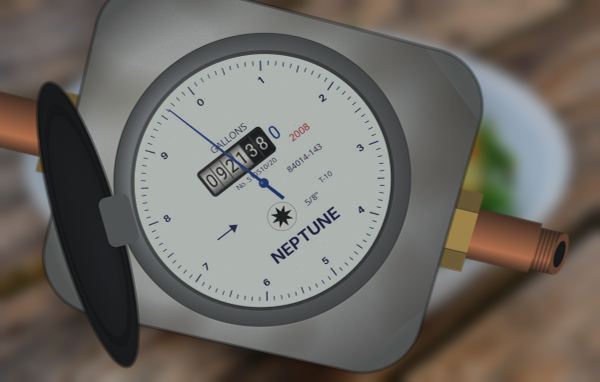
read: 921379.6 gal
